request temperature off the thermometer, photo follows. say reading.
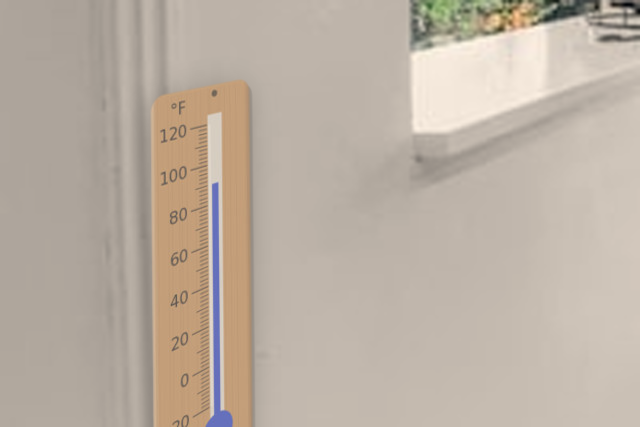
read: 90 °F
